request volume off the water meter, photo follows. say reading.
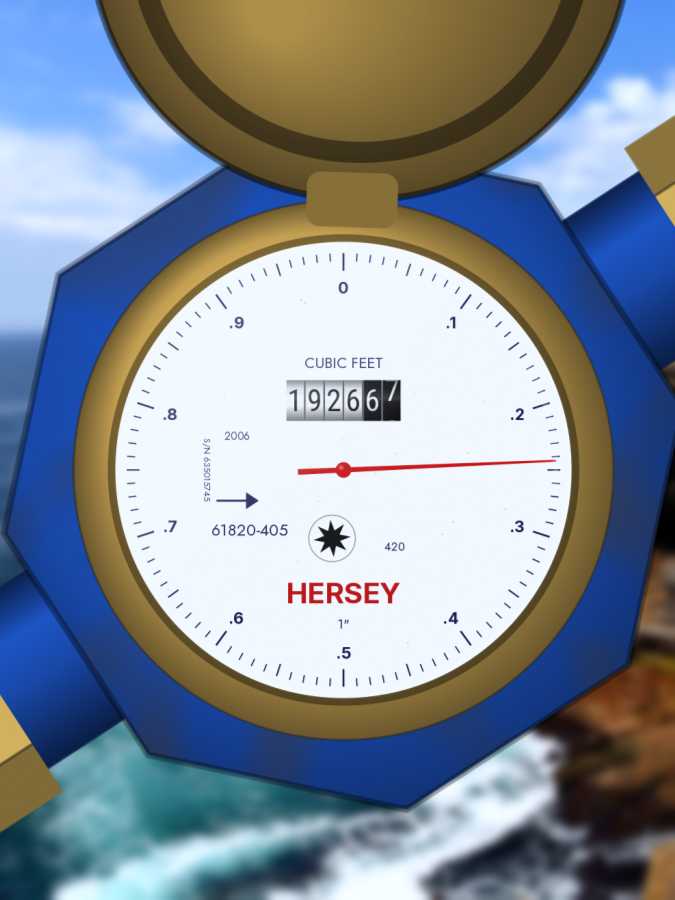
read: 192667.24 ft³
